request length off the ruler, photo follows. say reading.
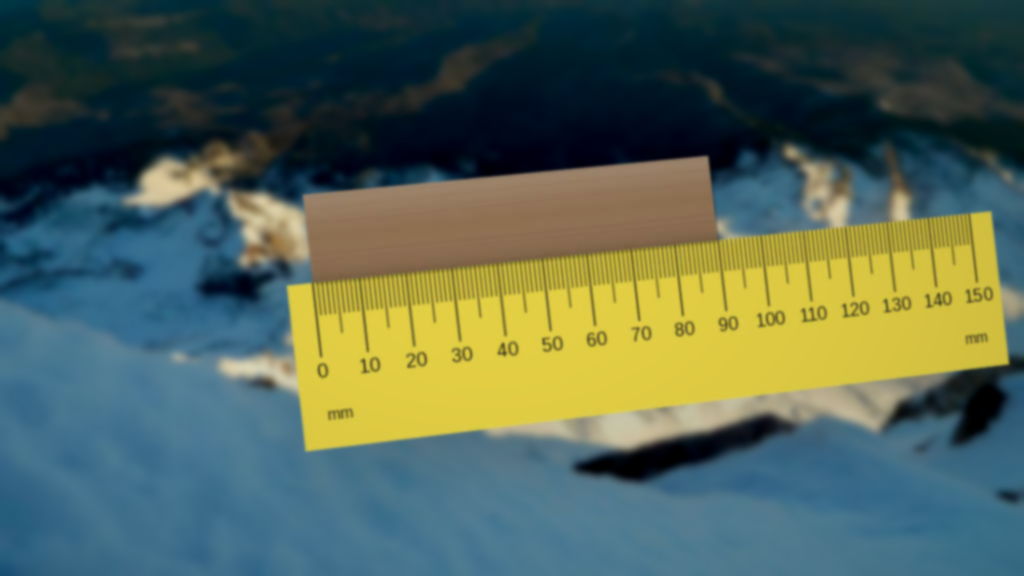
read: 90 mm
